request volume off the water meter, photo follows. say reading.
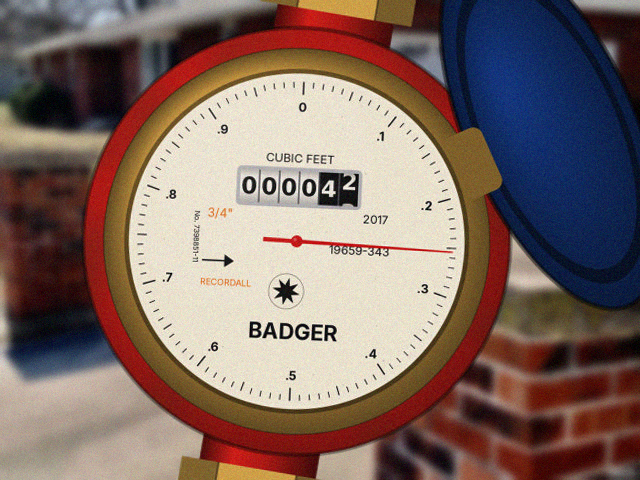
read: 42.25 ft³
